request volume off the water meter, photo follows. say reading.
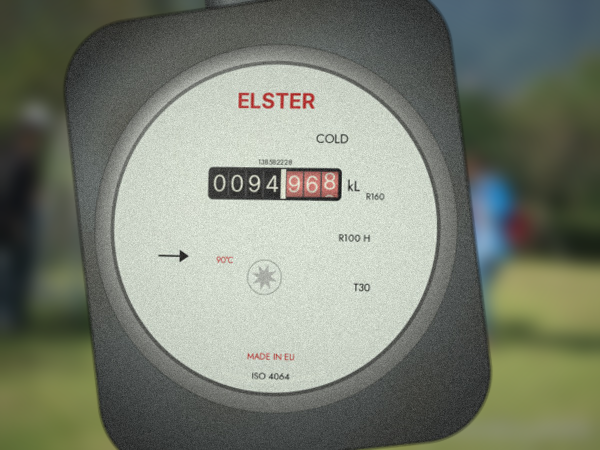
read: 94.968 kL
